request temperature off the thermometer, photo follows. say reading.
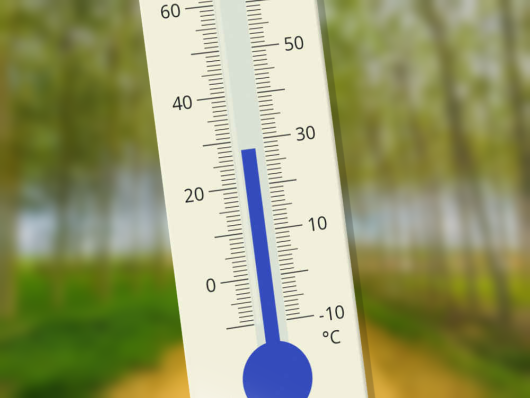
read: 28 °C
